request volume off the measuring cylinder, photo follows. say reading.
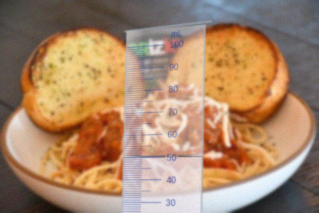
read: 50 mL
